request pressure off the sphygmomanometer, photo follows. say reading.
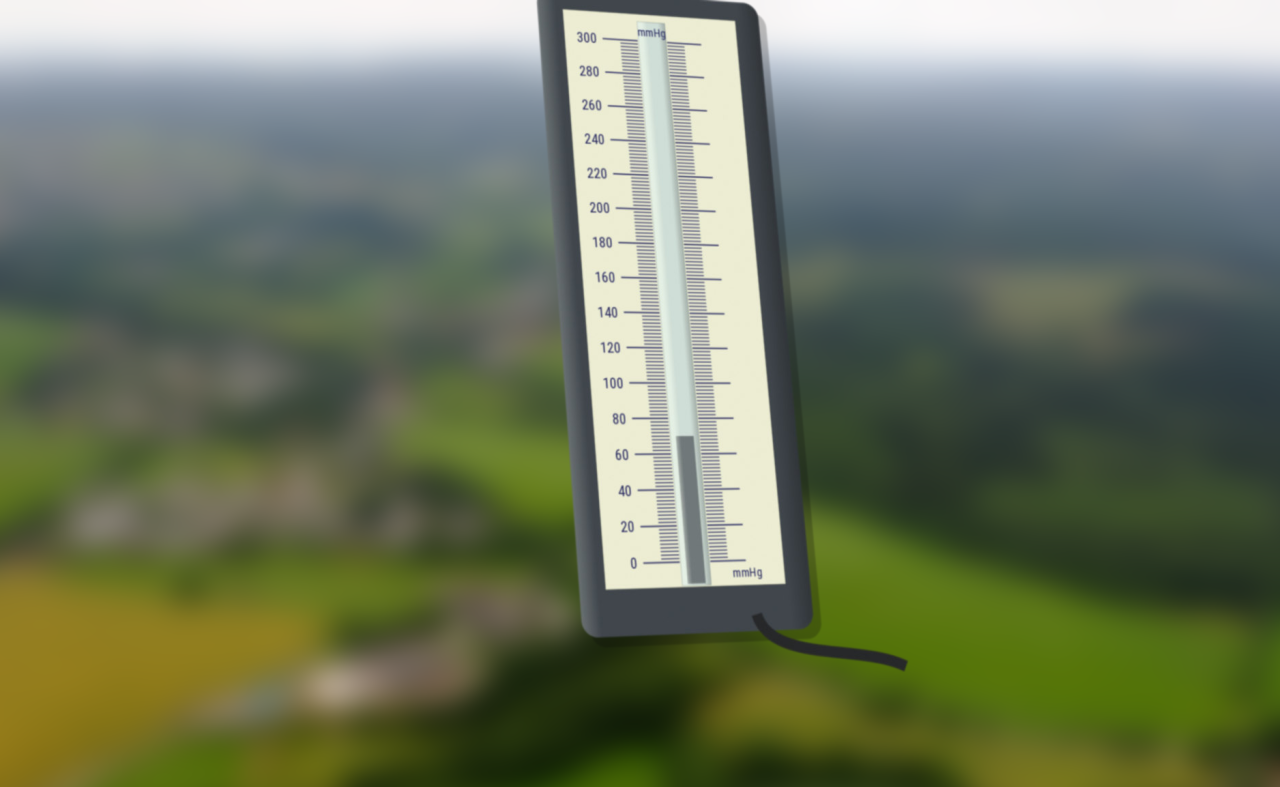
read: 70 mmHg
